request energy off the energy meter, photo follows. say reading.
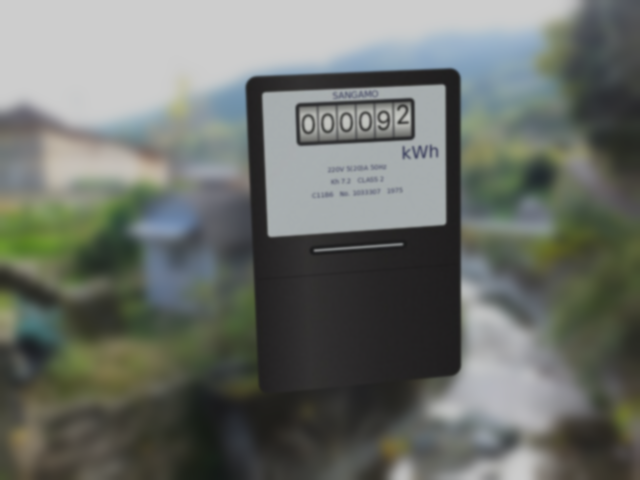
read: 92 kWh
